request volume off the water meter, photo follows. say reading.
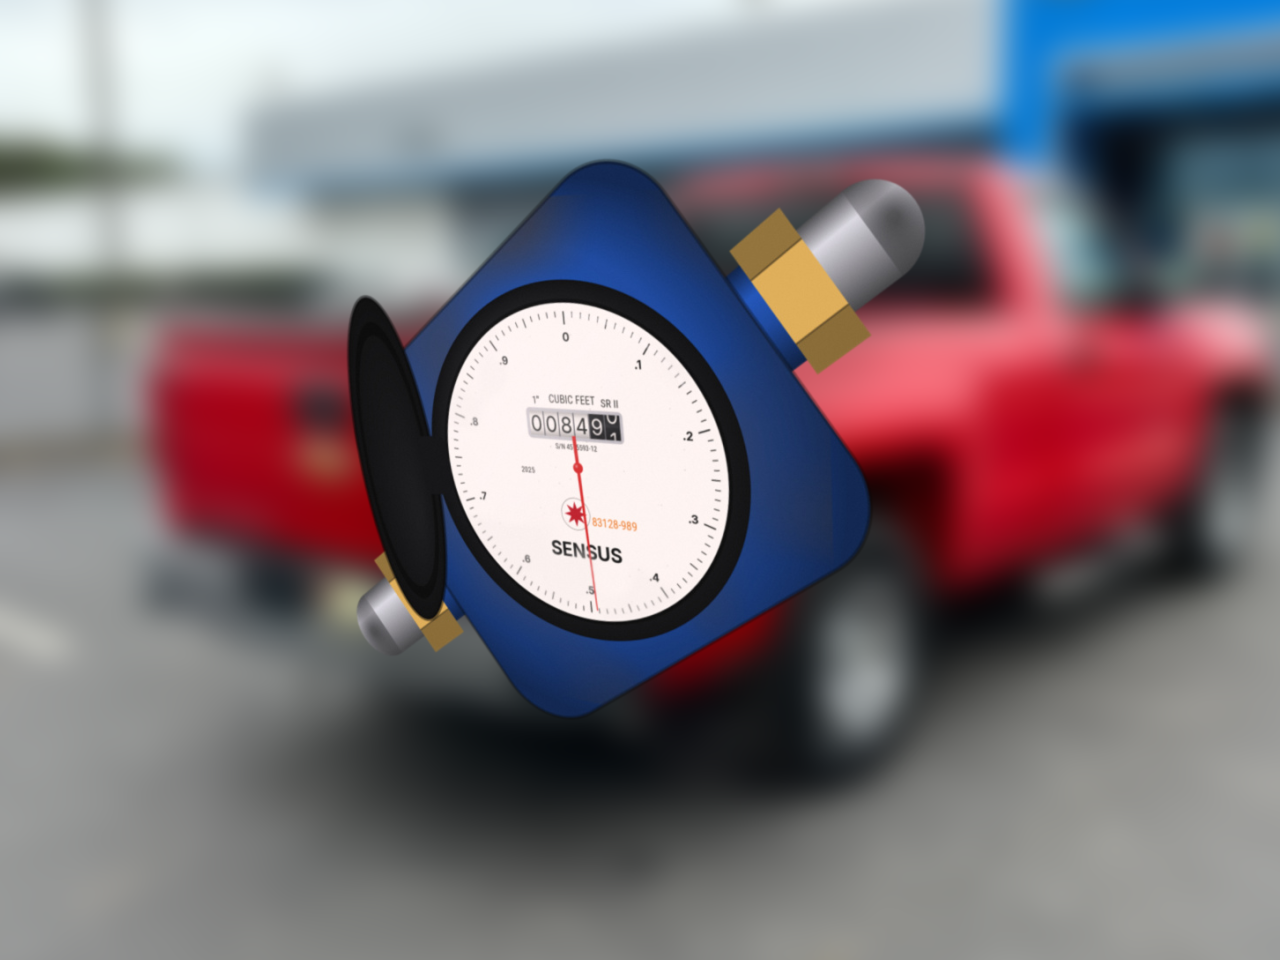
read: 8490.49 ft³
